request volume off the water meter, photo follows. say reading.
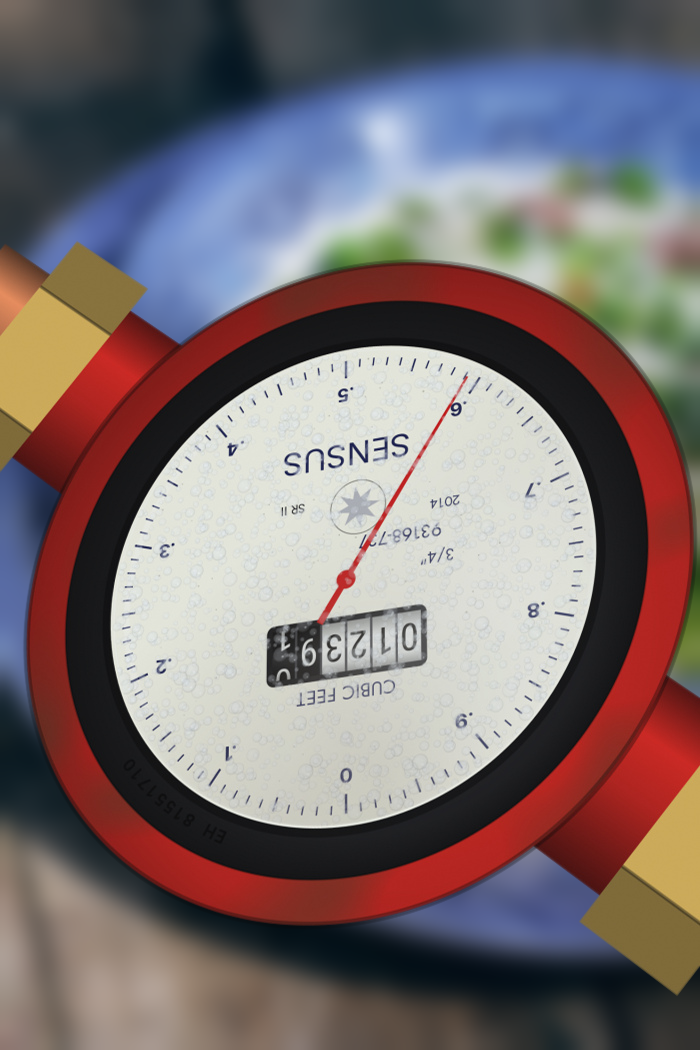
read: 12390.59 ft³
